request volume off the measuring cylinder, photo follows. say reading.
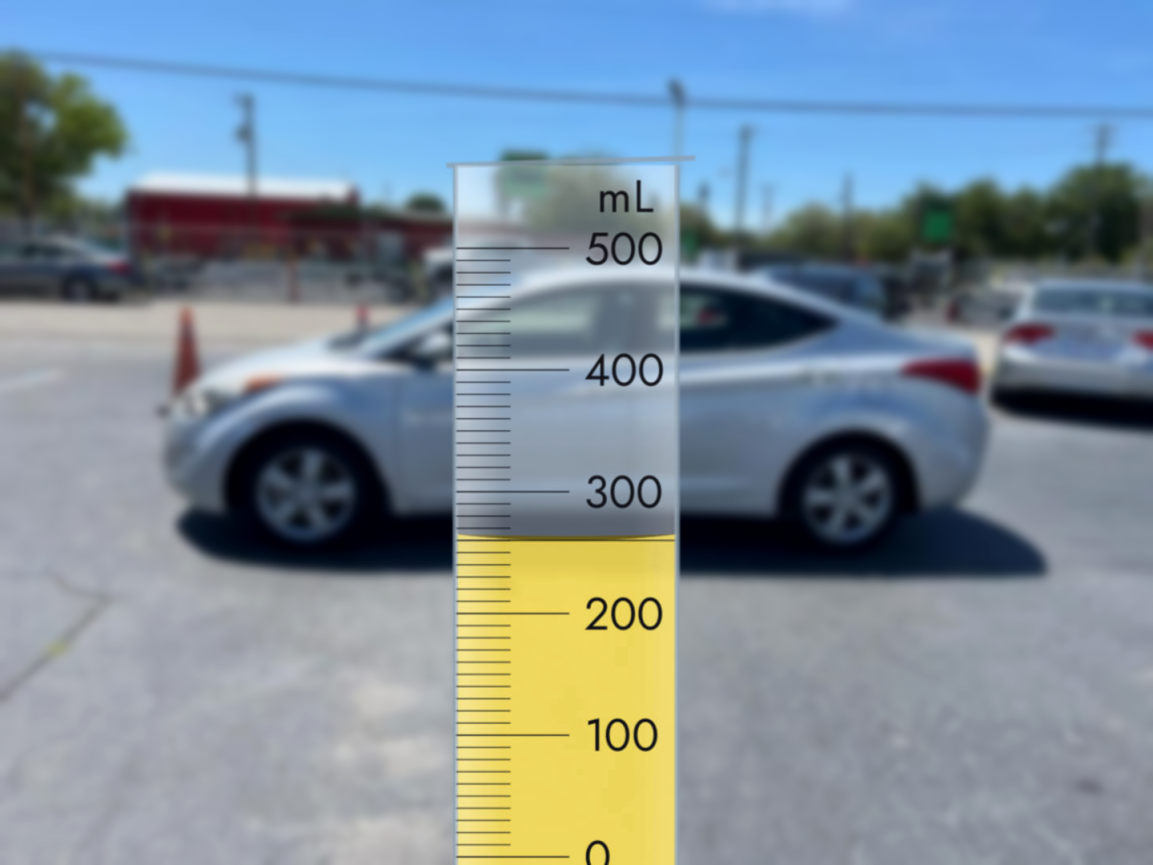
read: 260 mL
